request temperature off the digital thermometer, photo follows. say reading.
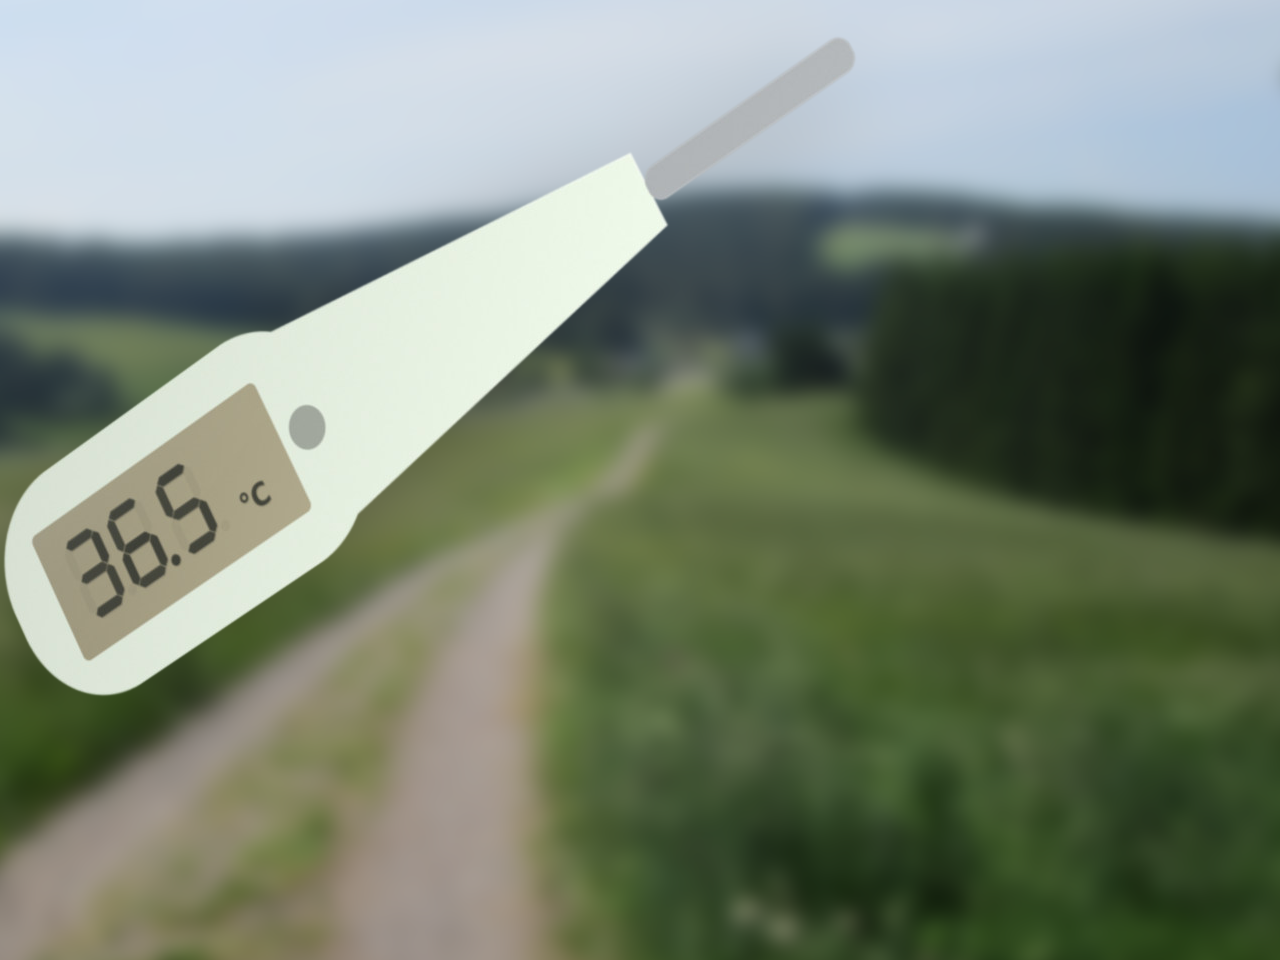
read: 36.5 °C
